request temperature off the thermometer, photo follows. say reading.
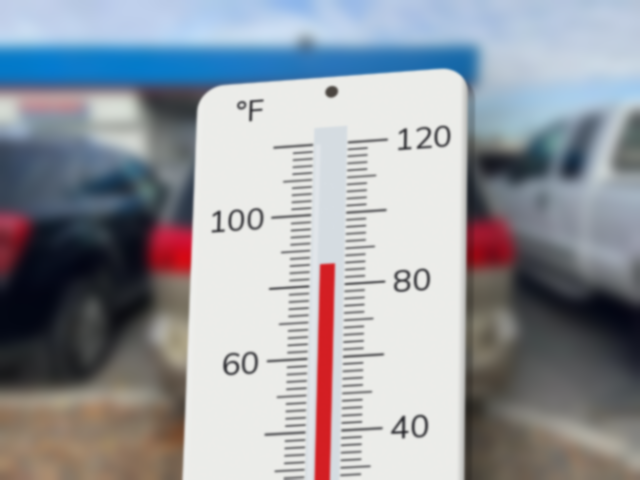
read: 86 °F
